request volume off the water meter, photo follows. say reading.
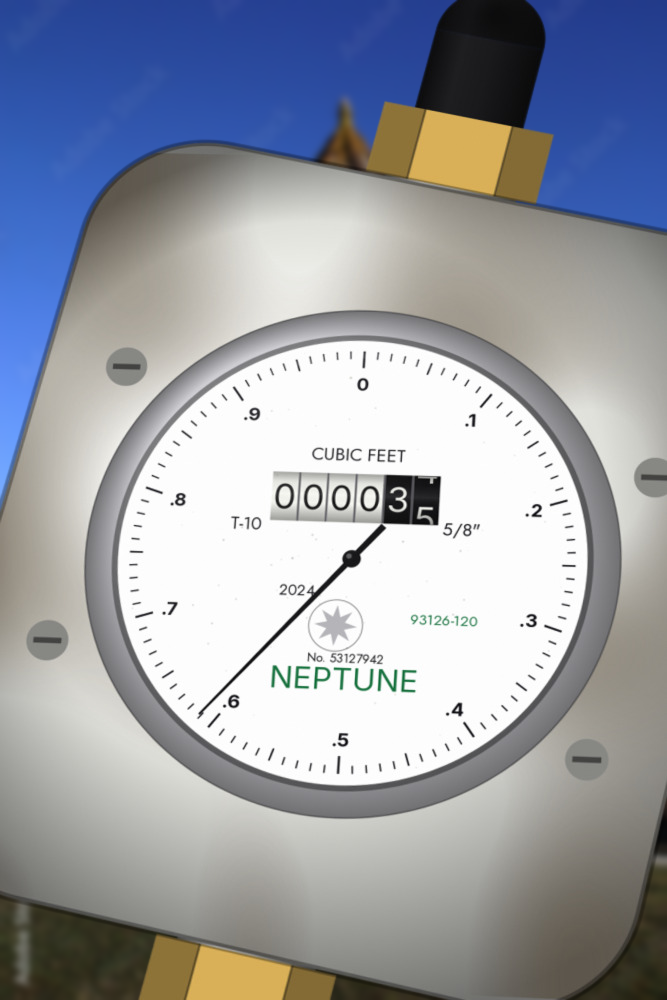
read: 34.61 ft³
